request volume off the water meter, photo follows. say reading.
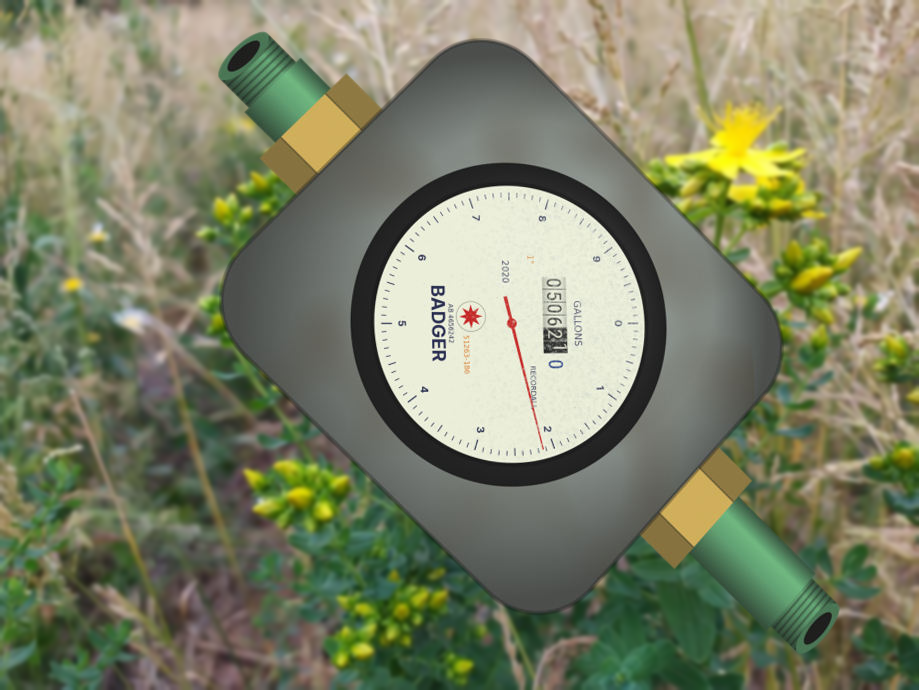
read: 506212.1 gal
